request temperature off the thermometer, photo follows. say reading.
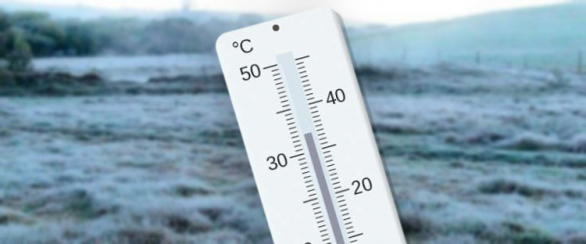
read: 34 °C
